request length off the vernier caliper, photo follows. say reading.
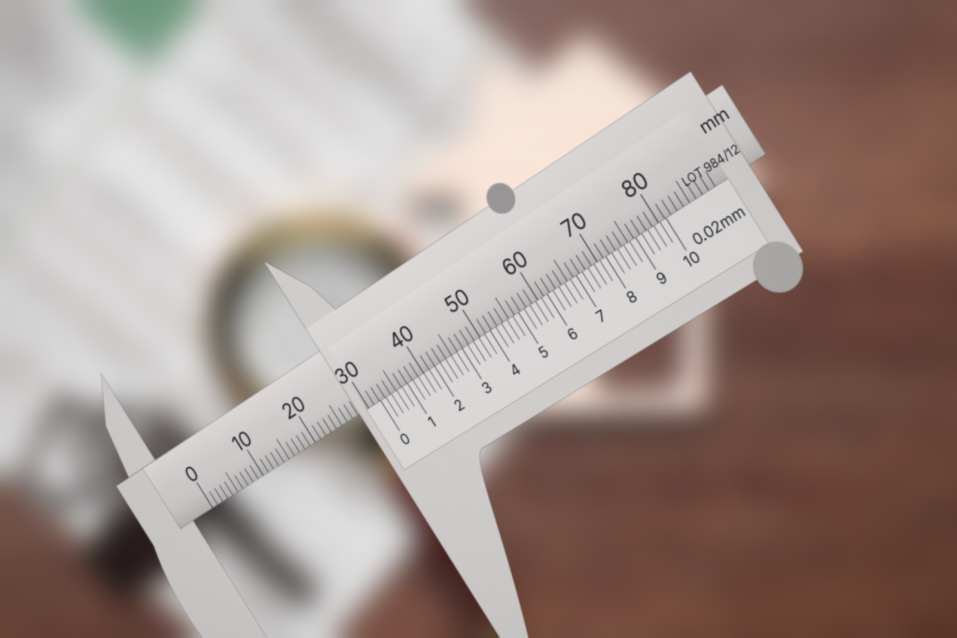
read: 32.2 mm
